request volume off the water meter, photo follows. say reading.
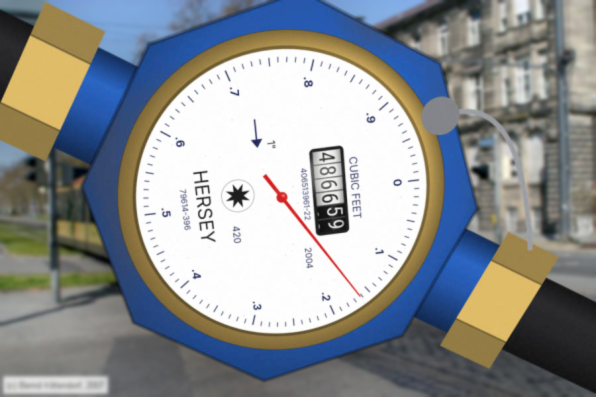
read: 486659.16 ft³
